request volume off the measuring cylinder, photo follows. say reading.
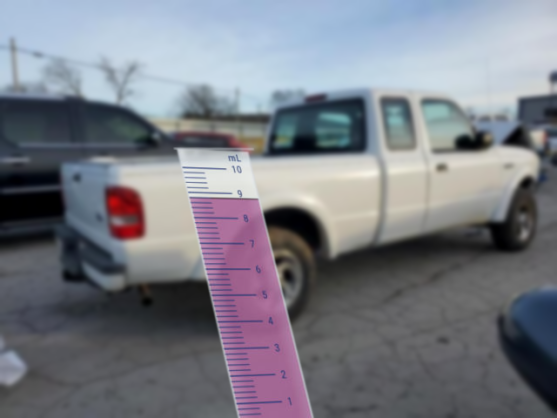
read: 8.8 mL
